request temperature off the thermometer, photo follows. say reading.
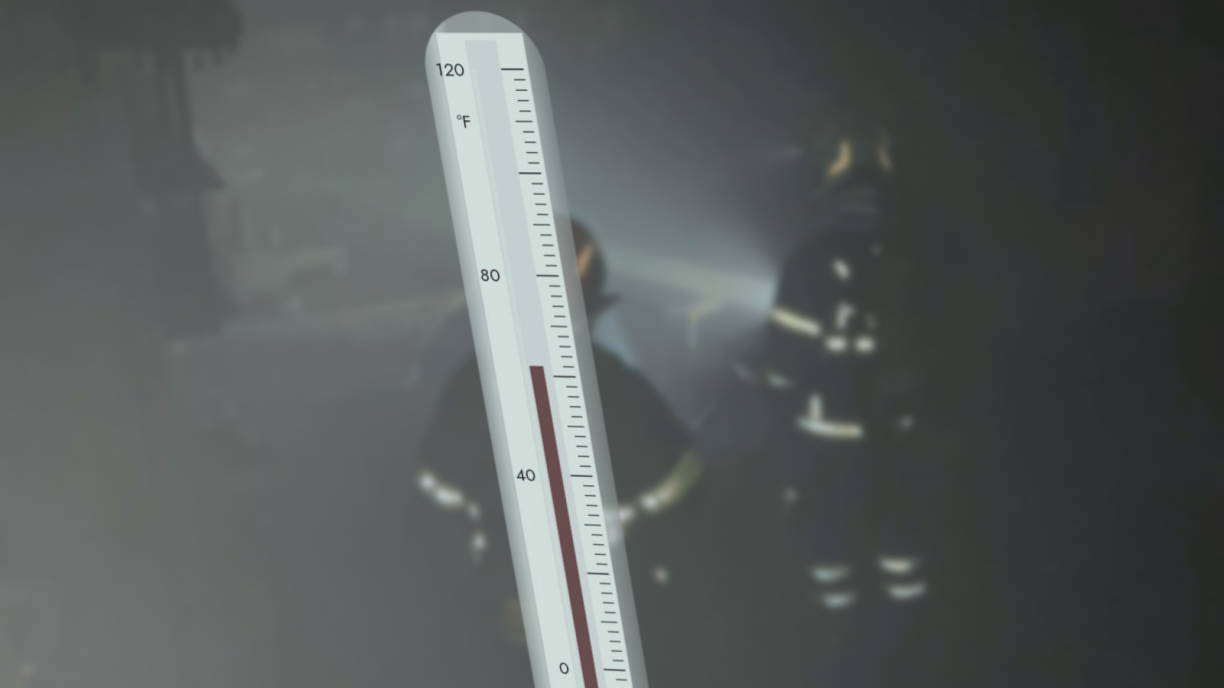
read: 62 °F
